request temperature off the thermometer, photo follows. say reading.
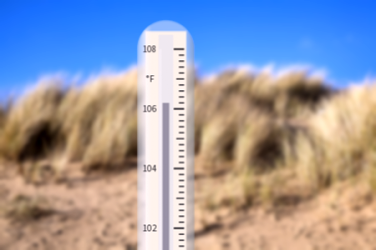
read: 106.2 °F
